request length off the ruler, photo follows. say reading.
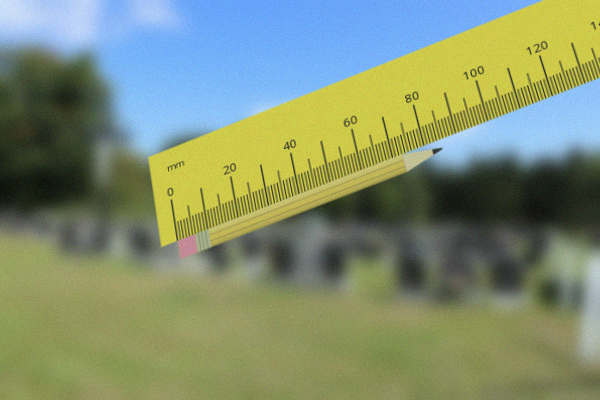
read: 85 mm
